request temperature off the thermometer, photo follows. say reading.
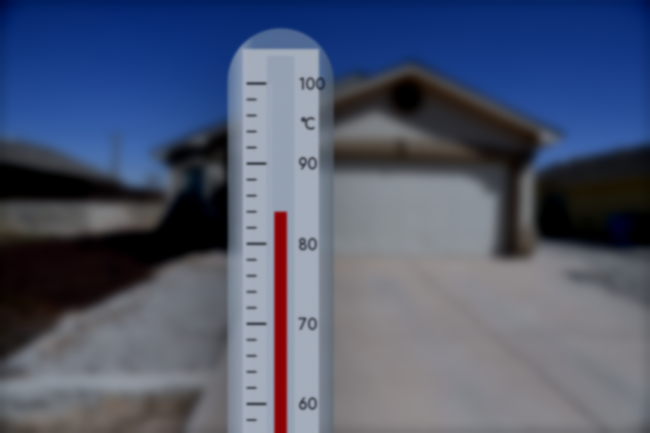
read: 84 °C
